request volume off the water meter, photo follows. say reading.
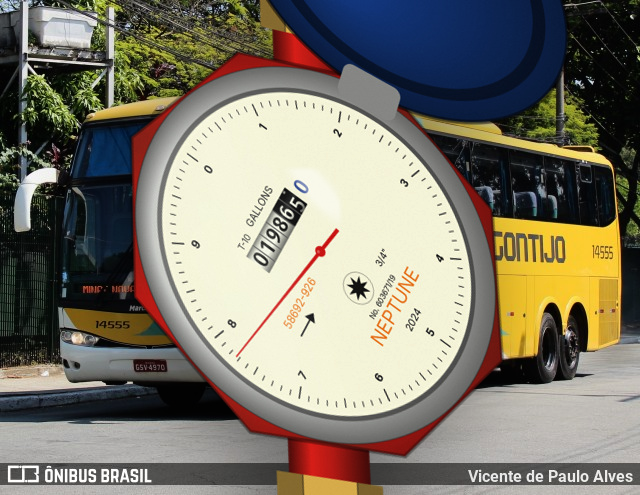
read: 198647.7 gal
